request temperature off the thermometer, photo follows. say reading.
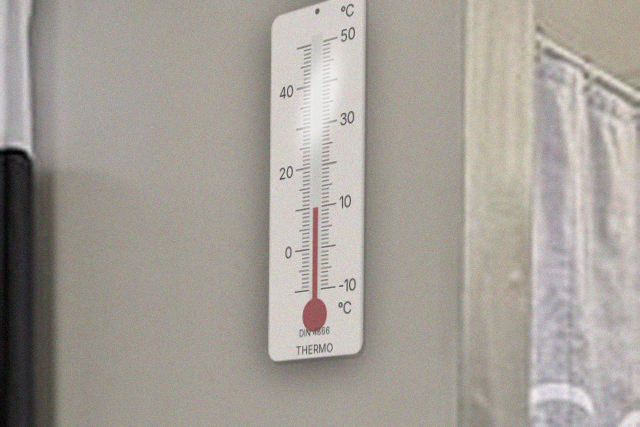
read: 10 °C
